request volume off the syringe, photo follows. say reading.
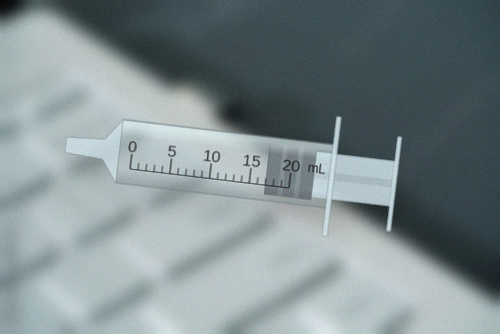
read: 17 mL
